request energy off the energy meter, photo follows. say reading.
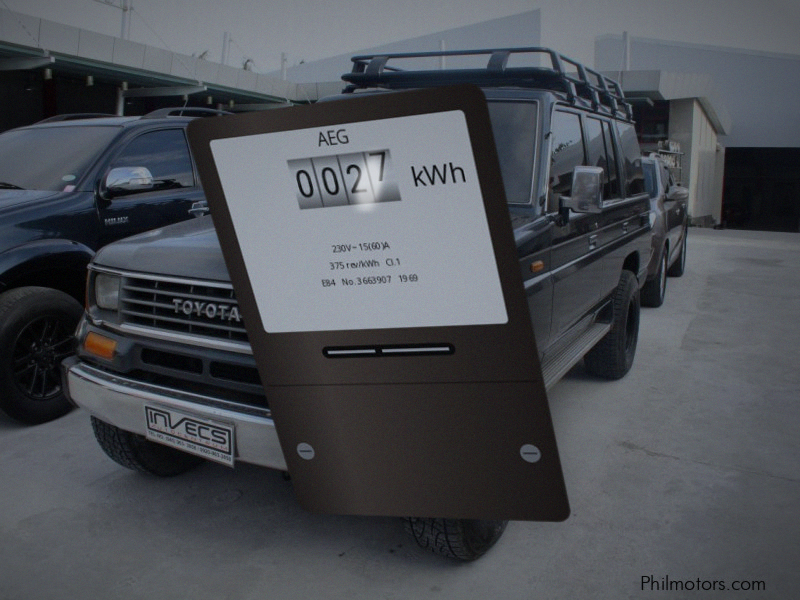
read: 27 kWh
